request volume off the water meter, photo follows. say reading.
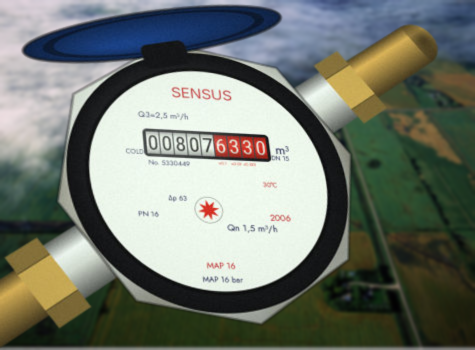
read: 807.6330 m³
